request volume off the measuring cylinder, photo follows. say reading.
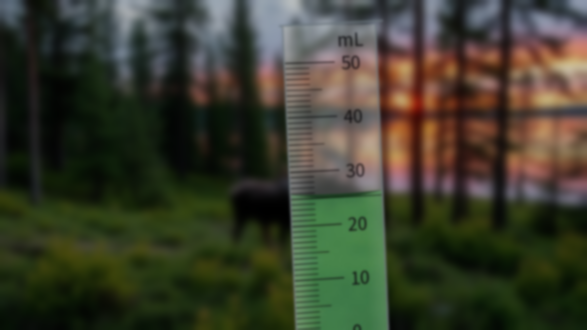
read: 25 mL
